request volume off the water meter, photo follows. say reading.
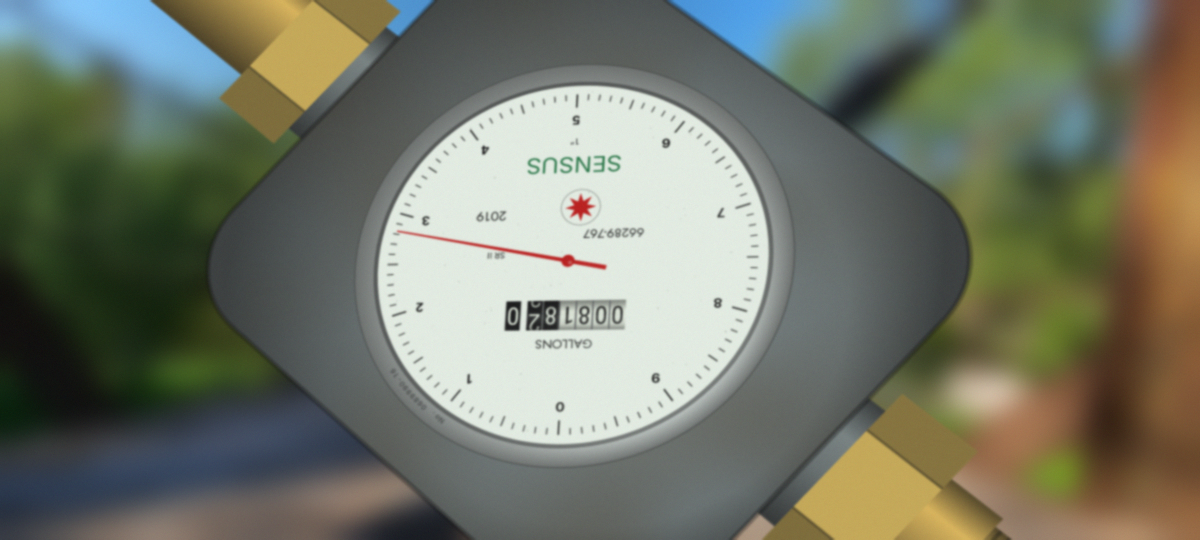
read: 81822.8 gal
